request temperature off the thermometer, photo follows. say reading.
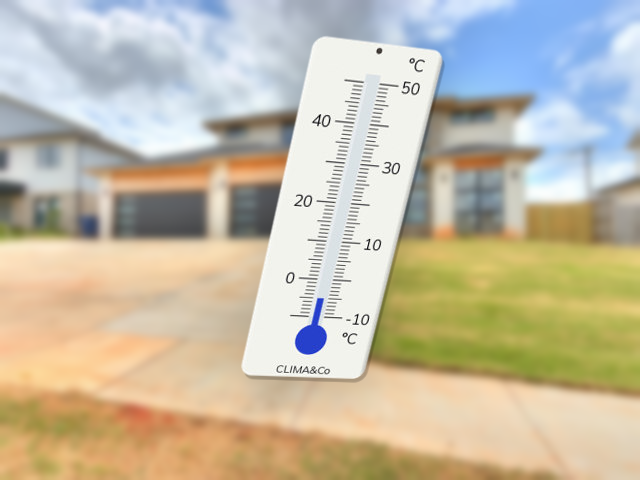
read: -5 °C
